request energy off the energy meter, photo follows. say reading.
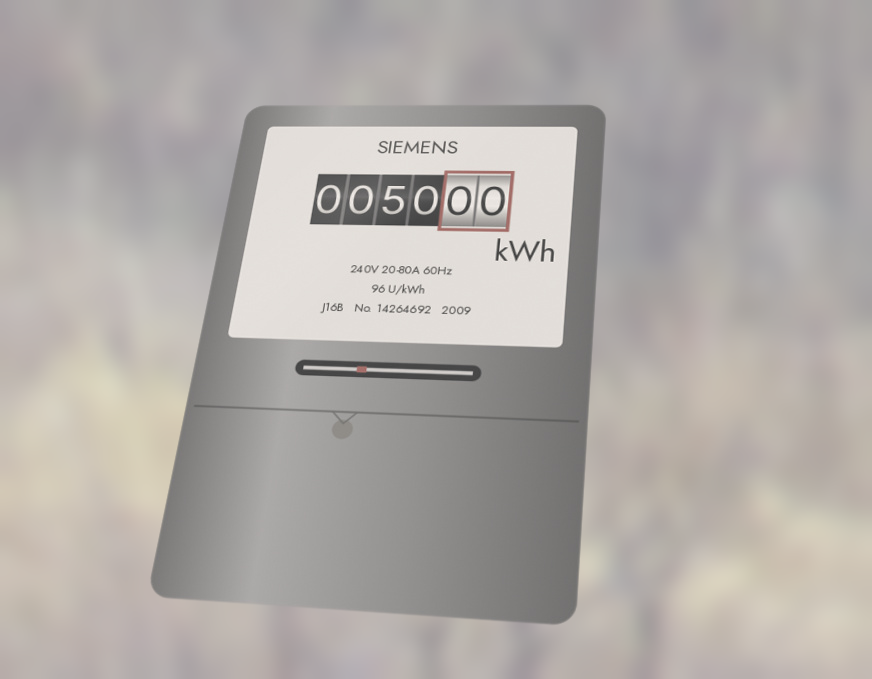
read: 50.00 kWh
